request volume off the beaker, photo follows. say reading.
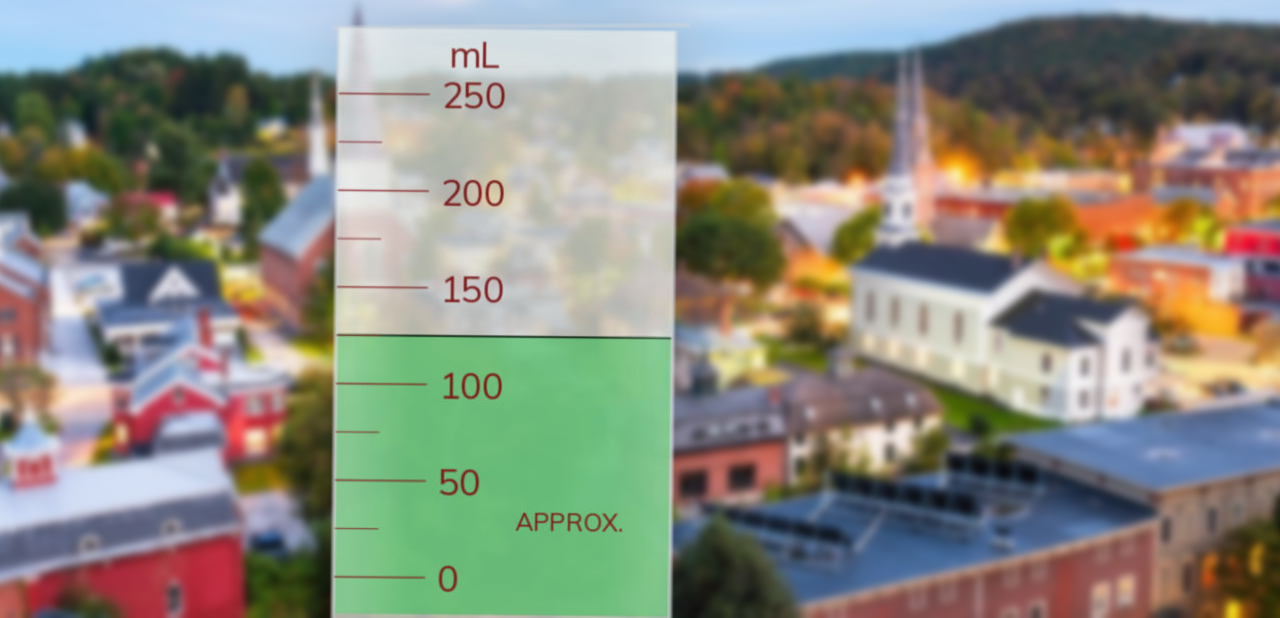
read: 125 mL
